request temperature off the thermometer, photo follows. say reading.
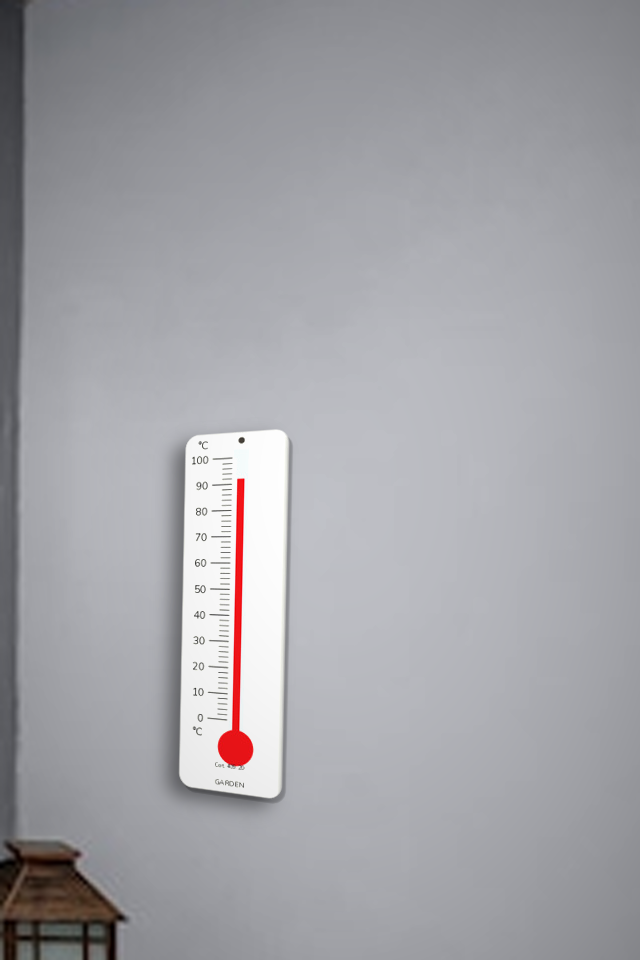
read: 92 °C
